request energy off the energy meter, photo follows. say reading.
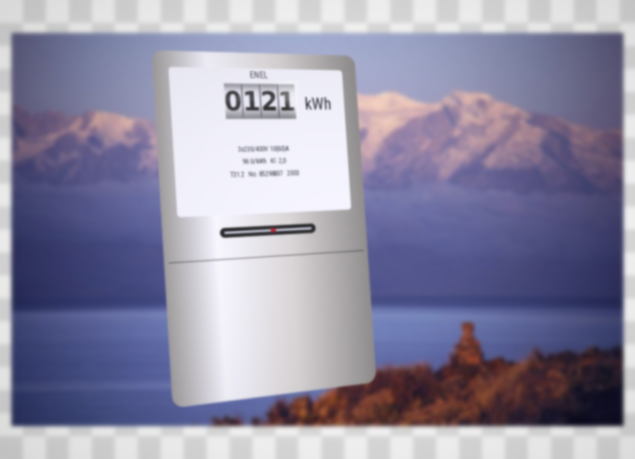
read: 121 kWh
